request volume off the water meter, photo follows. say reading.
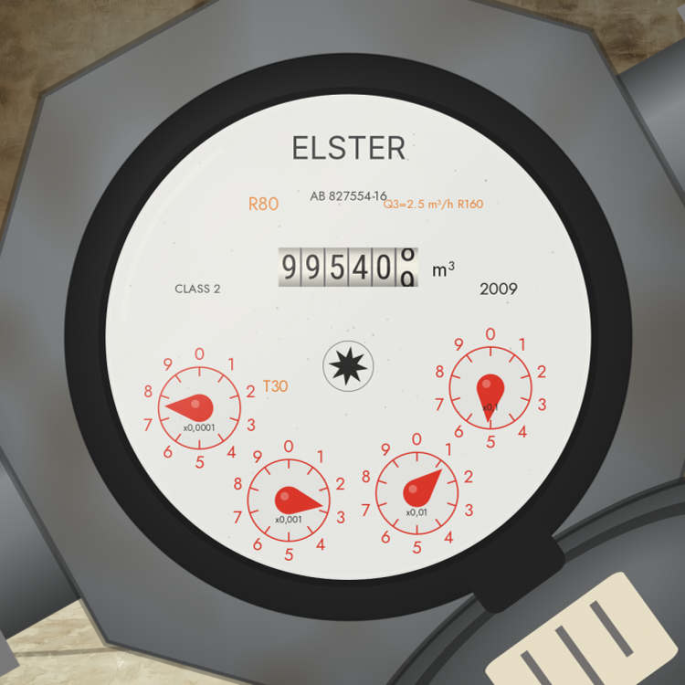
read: 995408.5127 m³
